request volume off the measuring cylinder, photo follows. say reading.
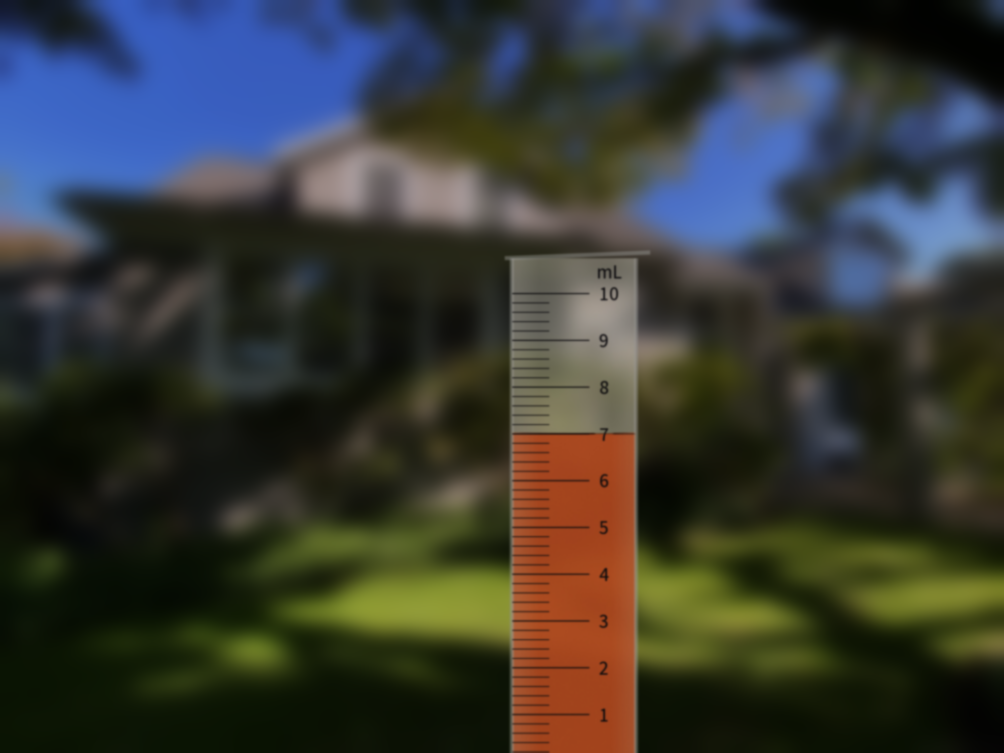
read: 7 mL
